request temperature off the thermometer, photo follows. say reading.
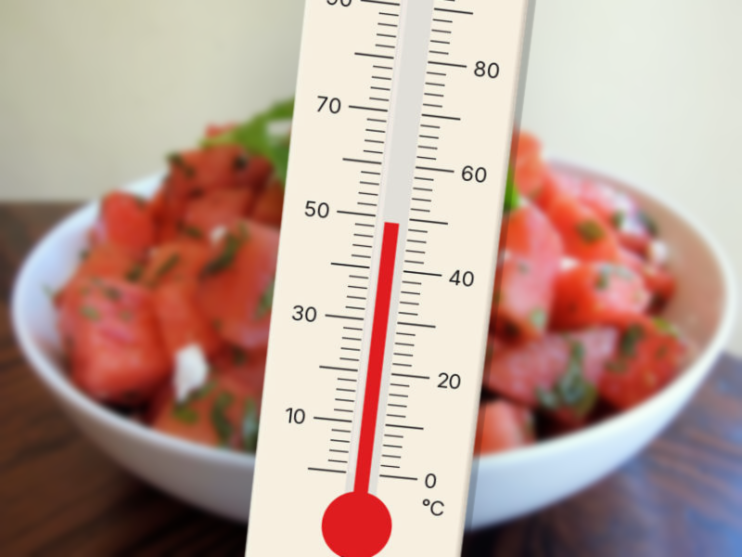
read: 49 °C
